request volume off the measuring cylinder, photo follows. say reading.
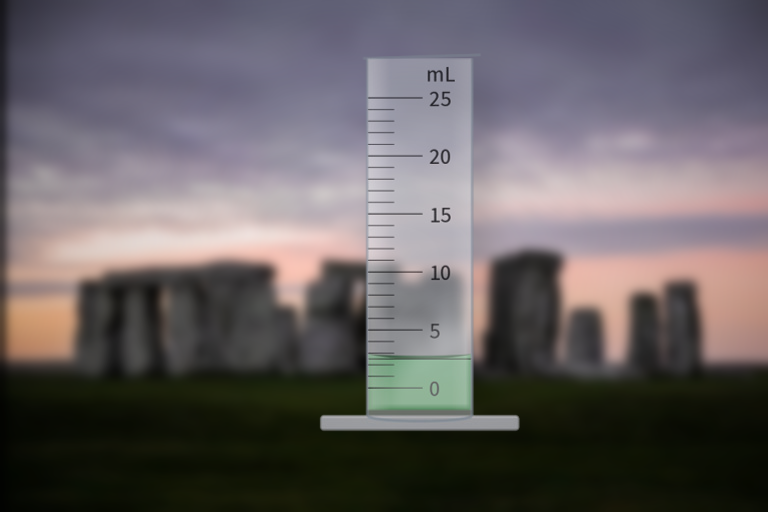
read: 2.5 mL
